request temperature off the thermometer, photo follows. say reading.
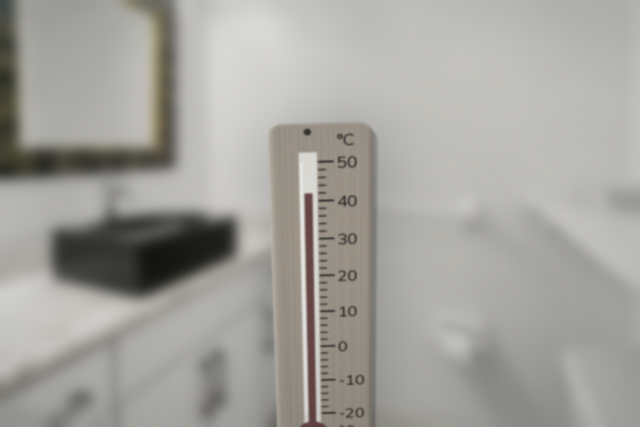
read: 42 °C
